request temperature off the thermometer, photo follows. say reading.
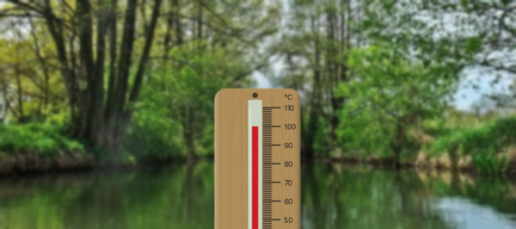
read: 100 °C
